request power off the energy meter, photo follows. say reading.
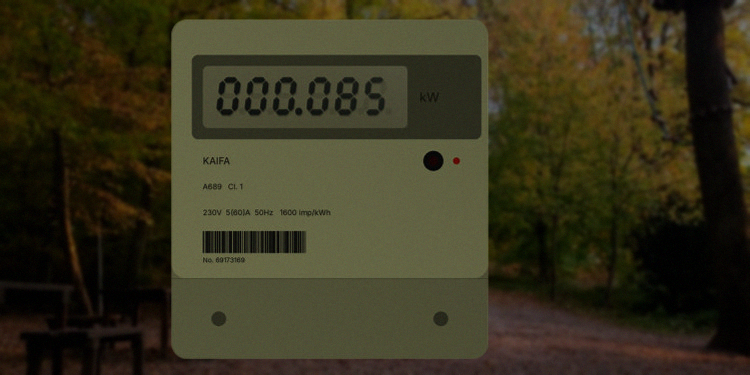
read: 0.085 kW
